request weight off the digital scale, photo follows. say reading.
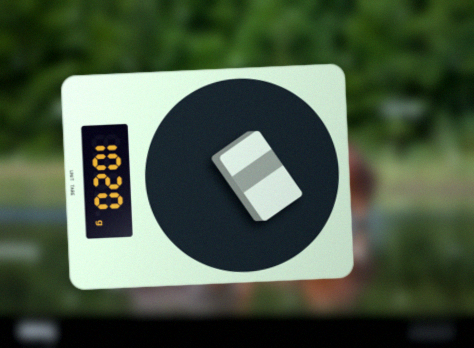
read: 1020 g
